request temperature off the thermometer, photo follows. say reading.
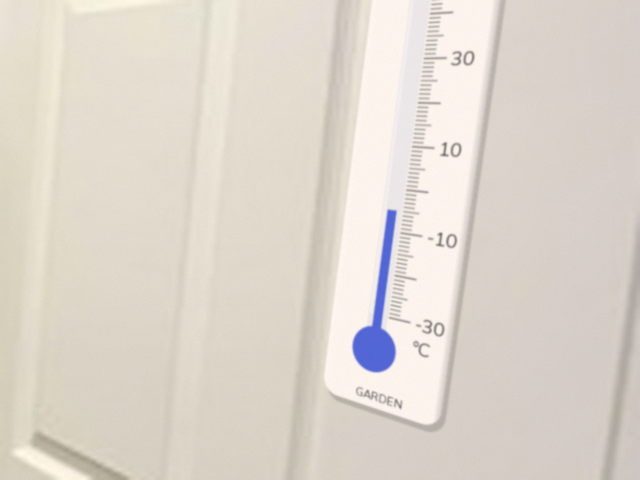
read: -5 °C
